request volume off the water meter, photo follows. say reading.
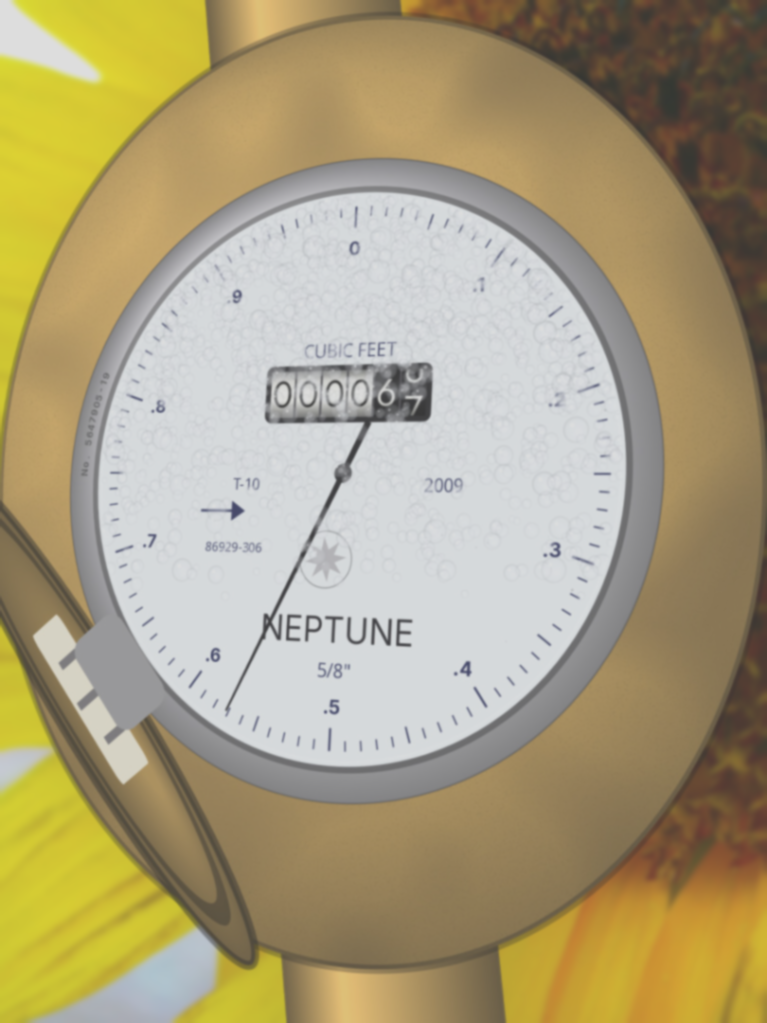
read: 66.57 ft³
